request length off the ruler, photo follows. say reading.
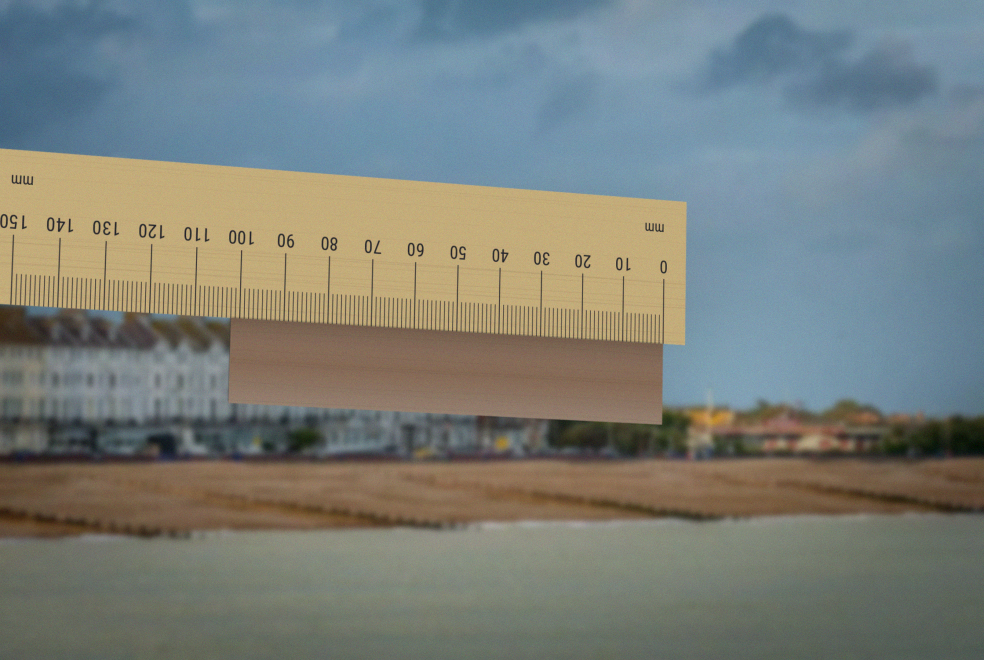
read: 102 mm
